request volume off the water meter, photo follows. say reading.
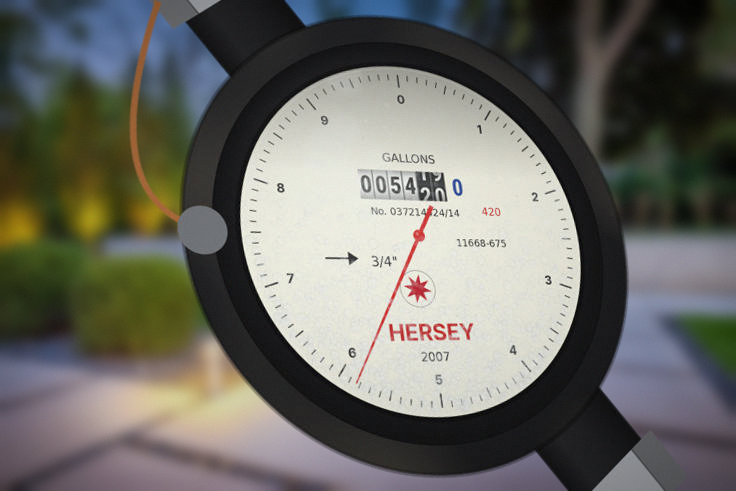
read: 54195.8 gal
